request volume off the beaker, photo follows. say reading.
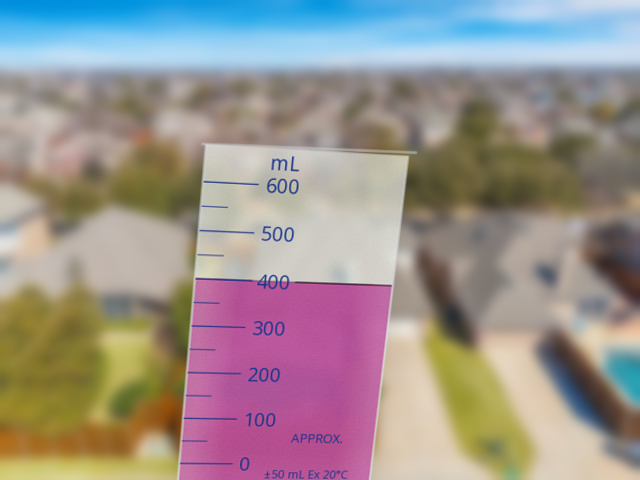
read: 400 mL
